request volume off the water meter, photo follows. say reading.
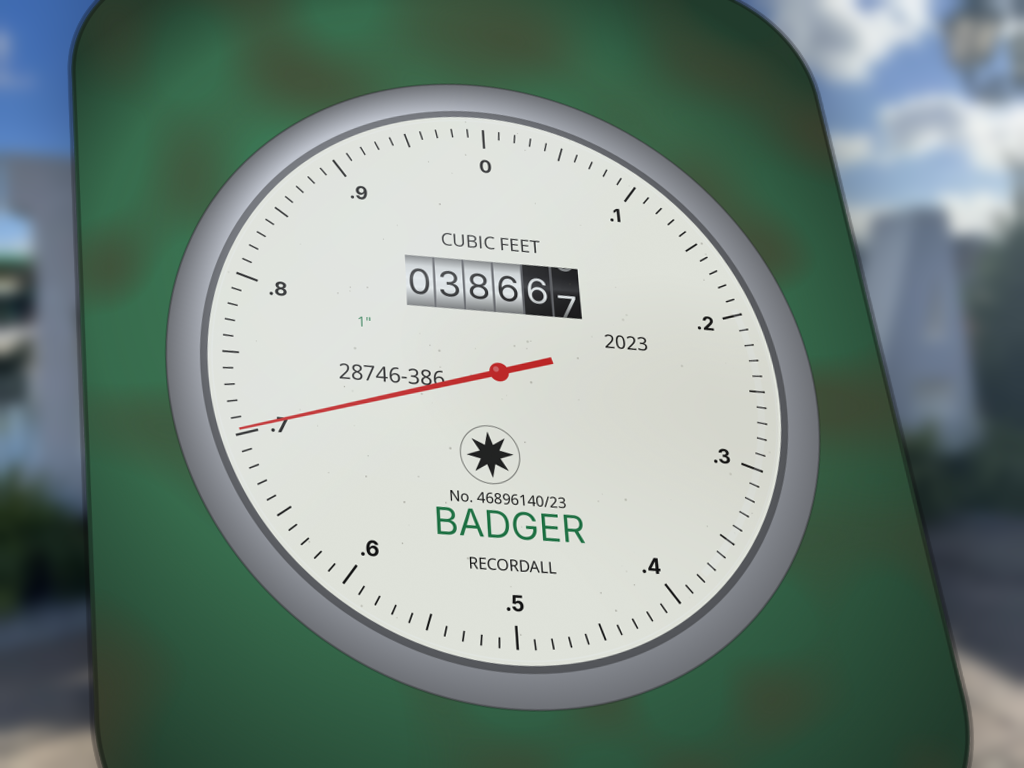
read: 38666.70 ft³
